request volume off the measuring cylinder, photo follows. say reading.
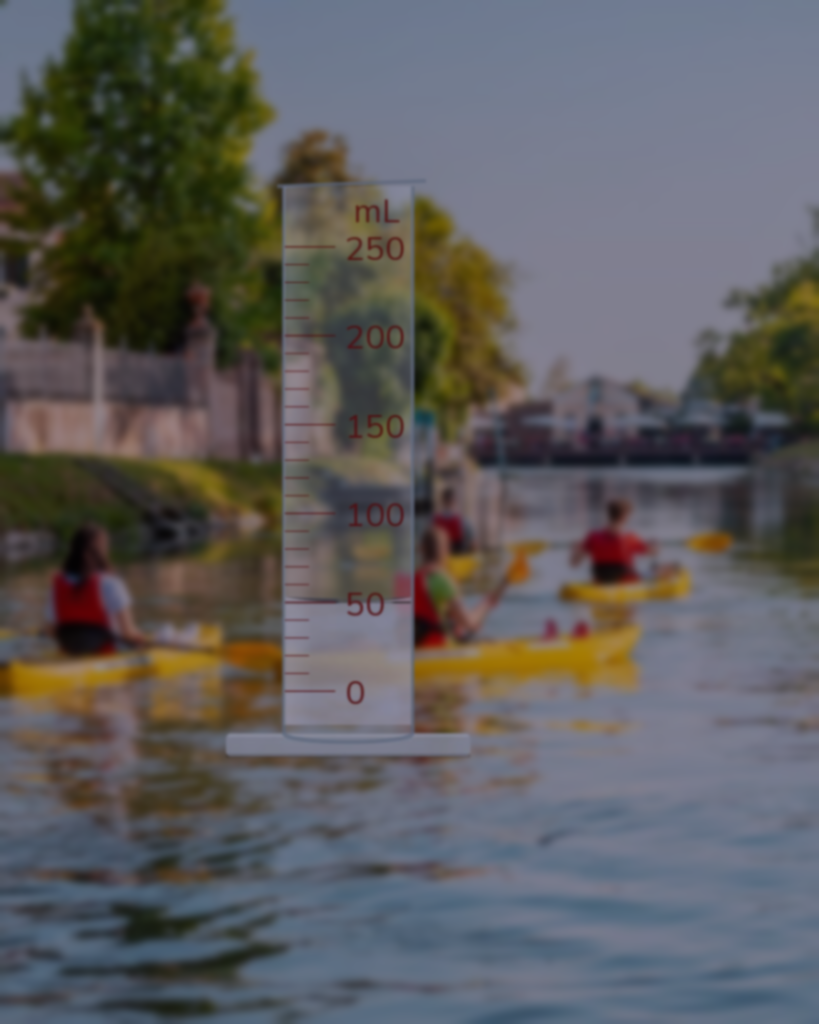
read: 50 mL
